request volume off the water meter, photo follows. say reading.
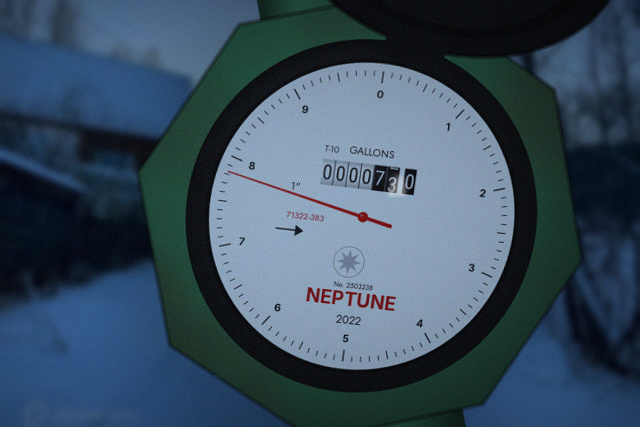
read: 727.8 gal
